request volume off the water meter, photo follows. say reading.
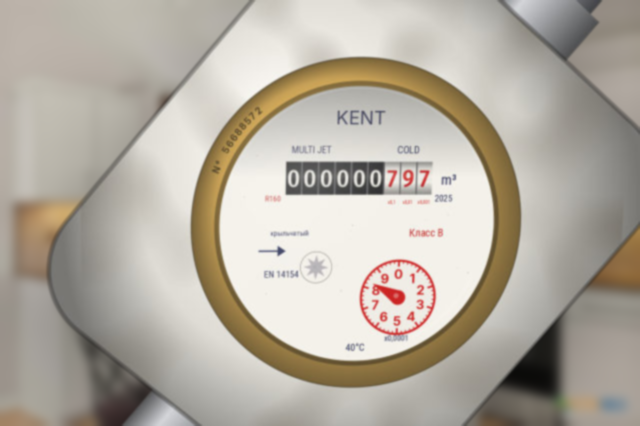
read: 0.7978 m³
